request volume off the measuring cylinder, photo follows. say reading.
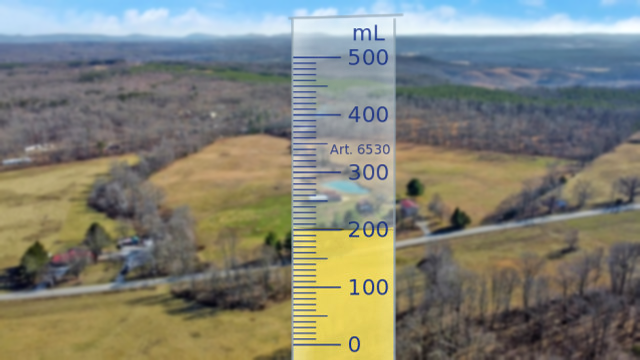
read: 200 mL
